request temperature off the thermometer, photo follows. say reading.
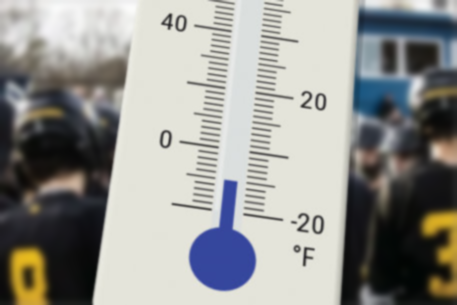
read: -10 °F
